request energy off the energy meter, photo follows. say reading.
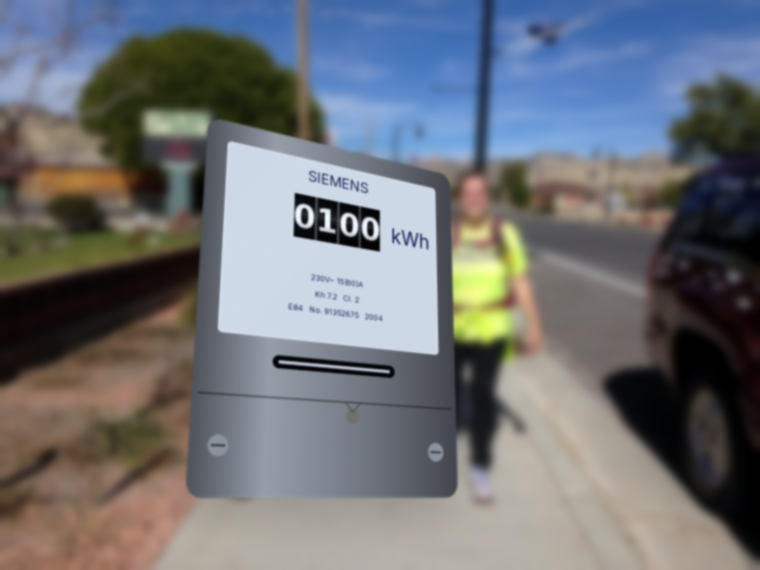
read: 100 kWh
